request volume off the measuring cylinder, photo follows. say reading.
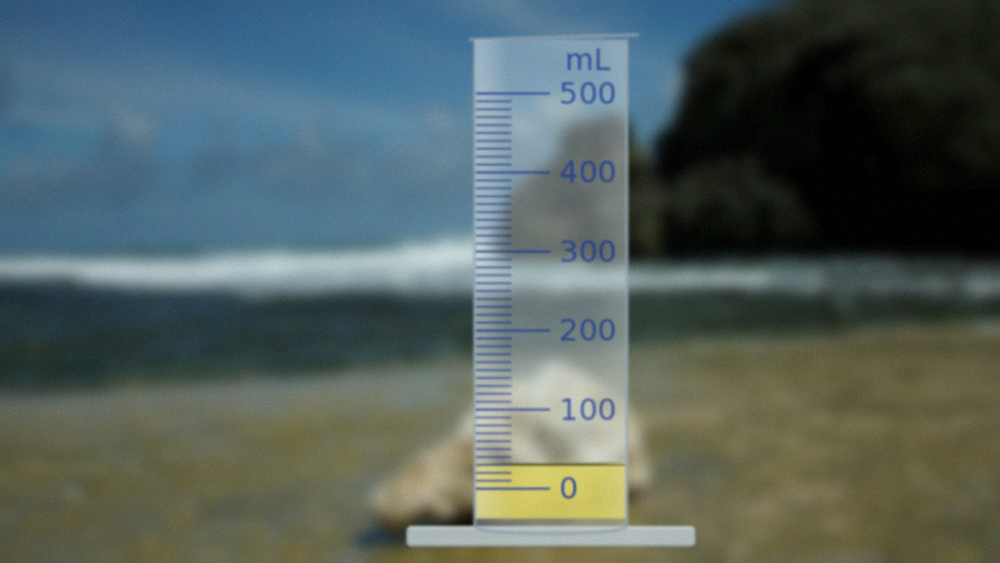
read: 30 mL
